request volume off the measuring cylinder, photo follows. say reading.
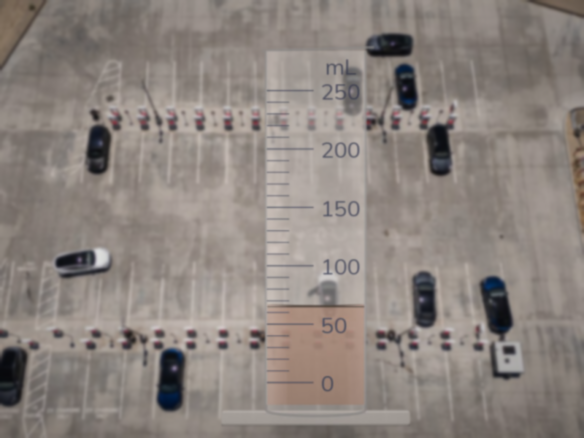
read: 65 mL
